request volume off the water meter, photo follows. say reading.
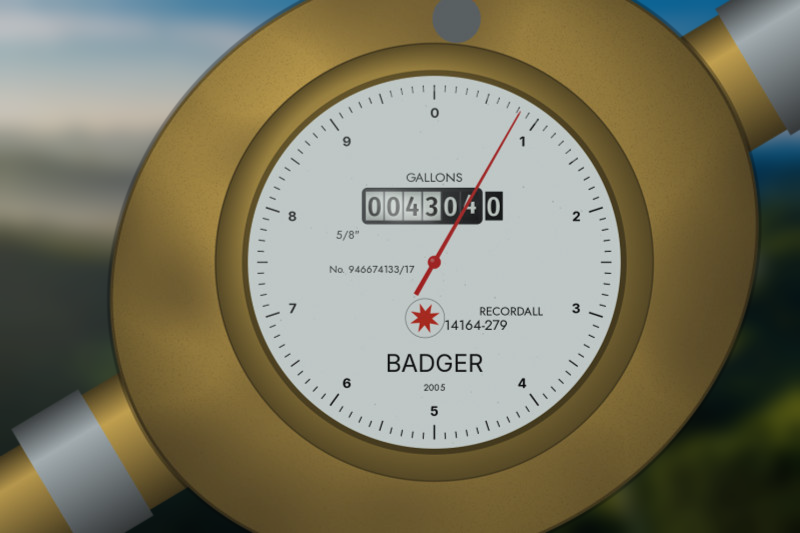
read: 43040.8 gal
